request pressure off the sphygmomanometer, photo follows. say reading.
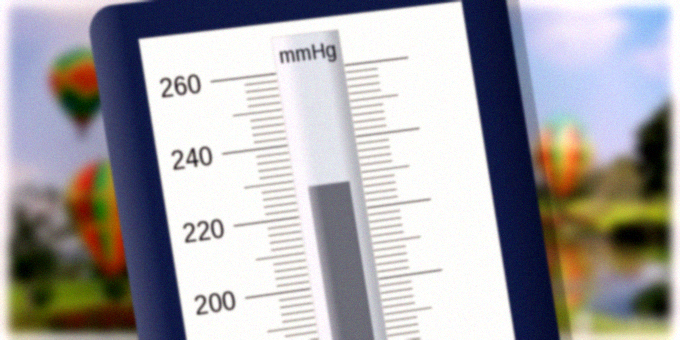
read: 228 mmHg
